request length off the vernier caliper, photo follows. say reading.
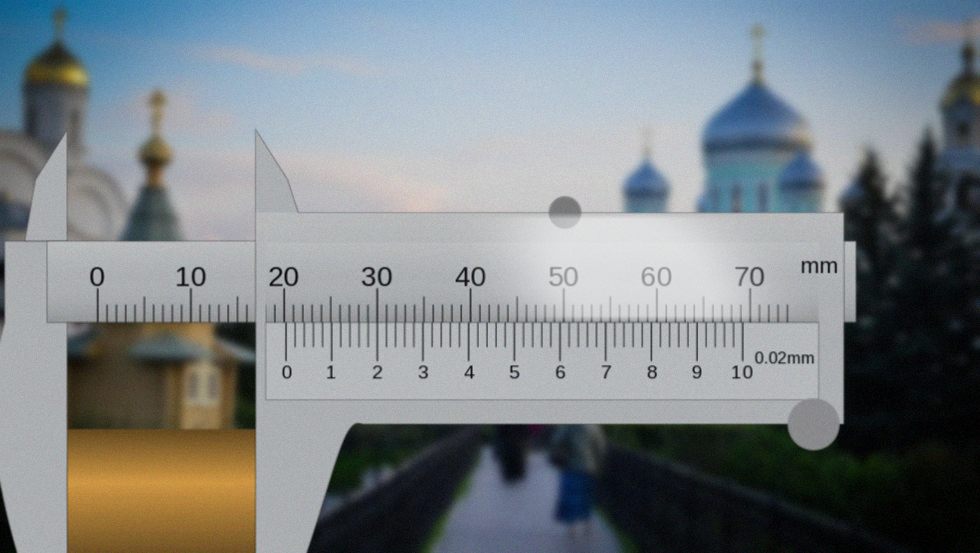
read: 20.2 mm
